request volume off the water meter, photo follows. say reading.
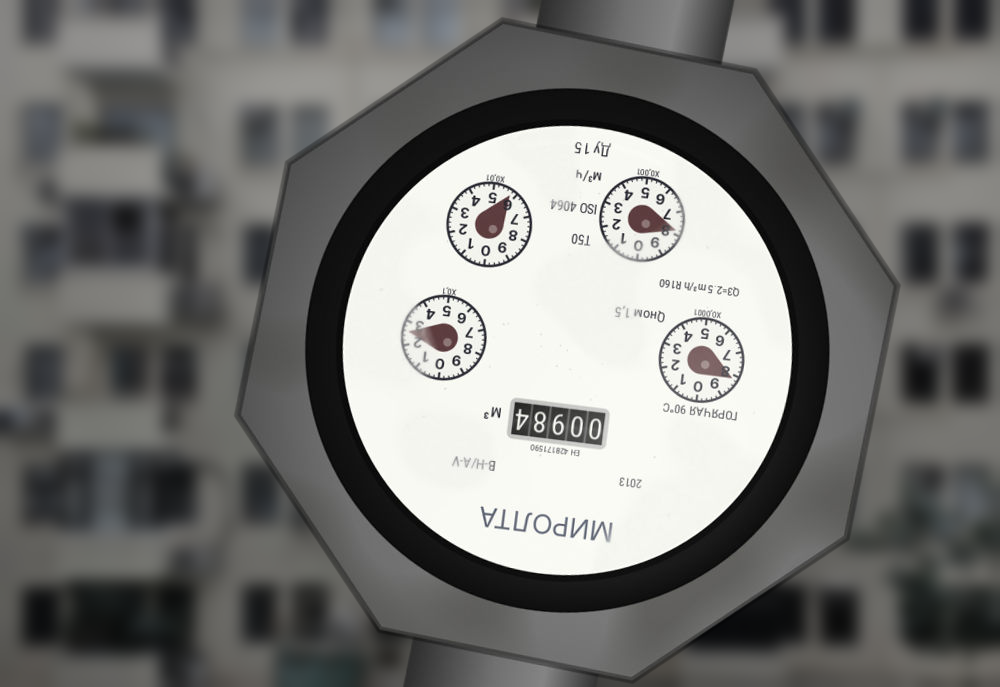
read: 984.2578 m³
